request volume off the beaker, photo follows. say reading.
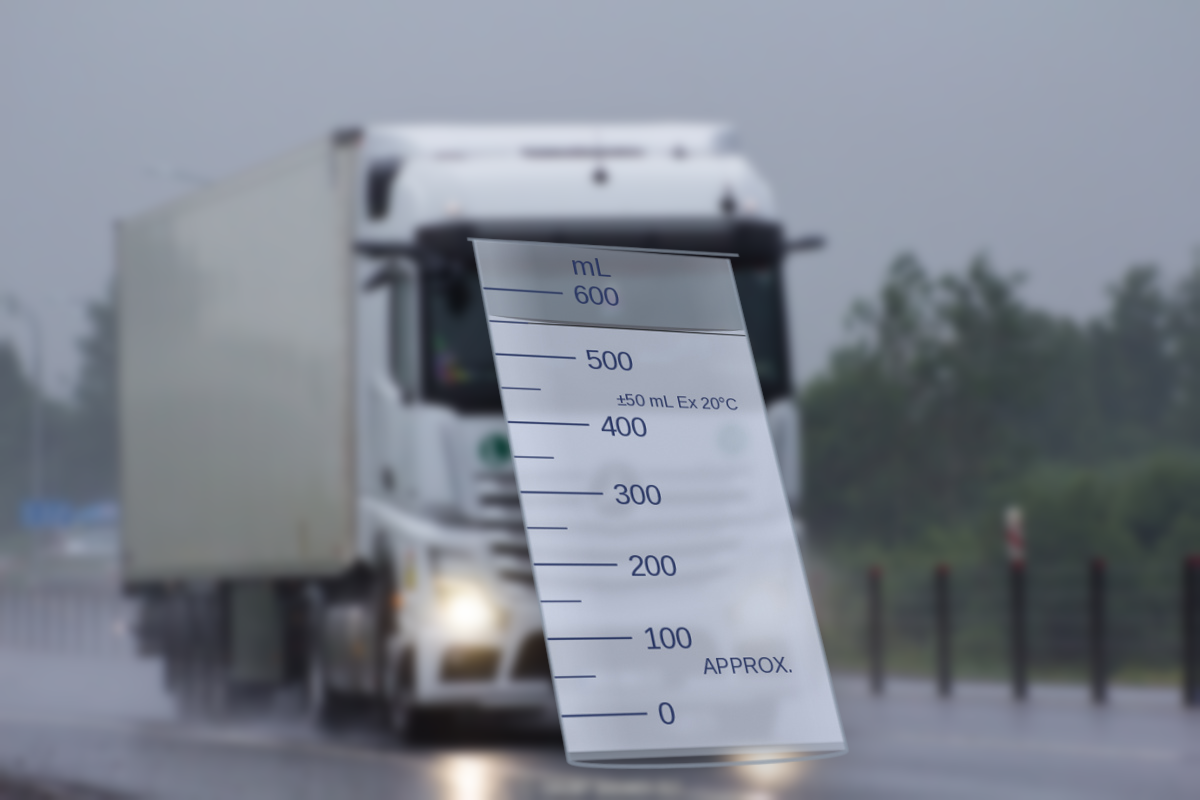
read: 550 mL
